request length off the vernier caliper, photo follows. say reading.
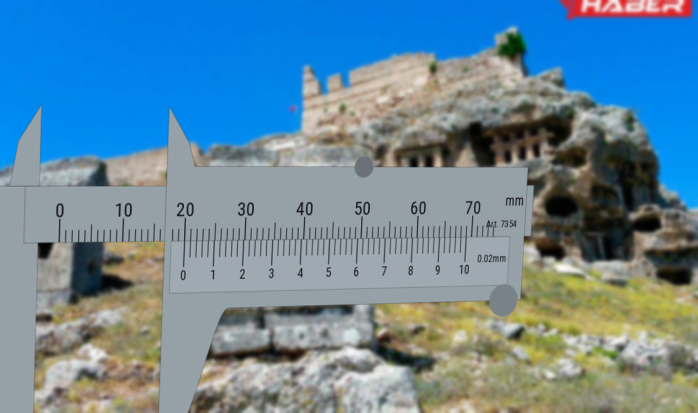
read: 20.0 mm
